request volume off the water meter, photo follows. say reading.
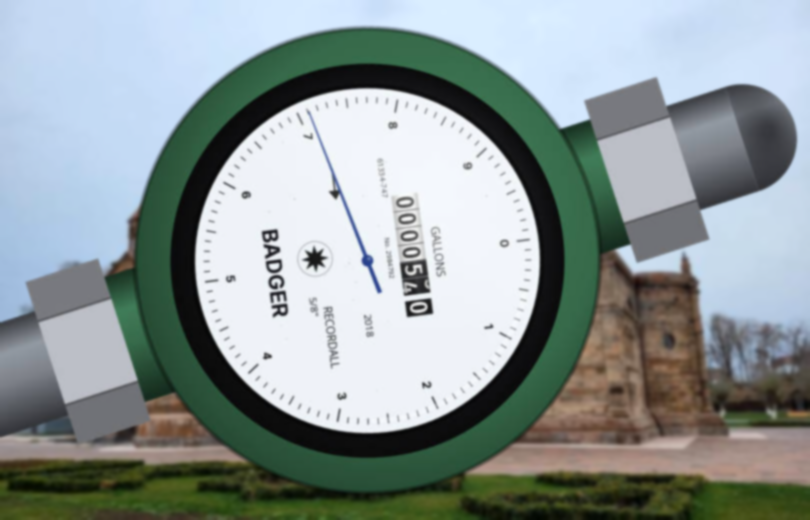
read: 537.1 gal
